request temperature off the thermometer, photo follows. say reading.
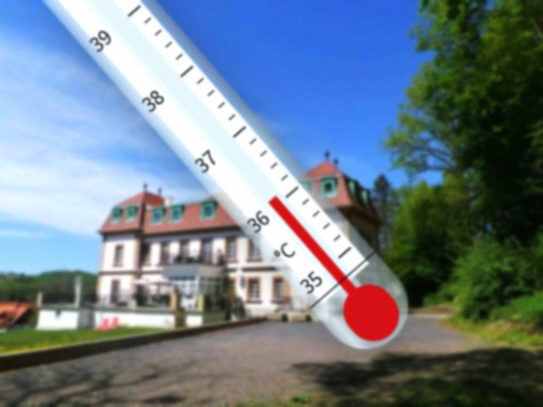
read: 36.1 °C
